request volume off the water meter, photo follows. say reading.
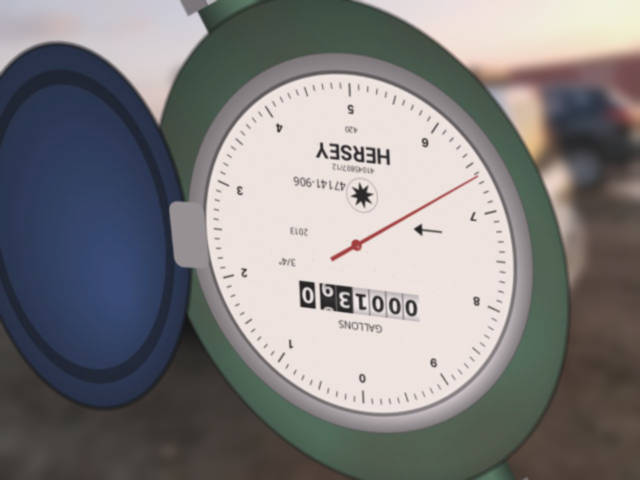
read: 1386.6 gal
